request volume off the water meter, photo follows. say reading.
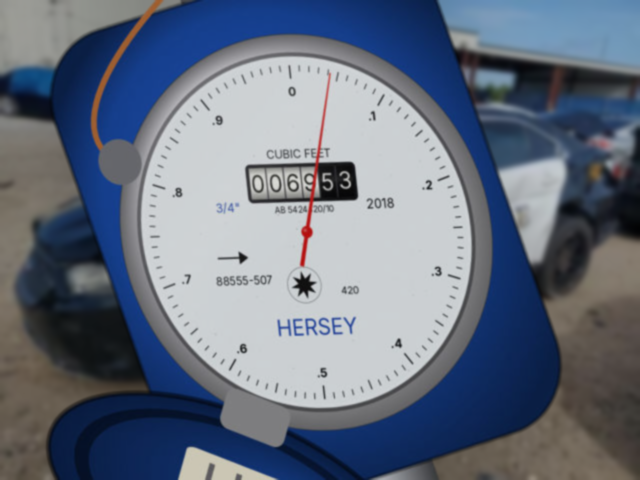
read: 6953.04 ft³
